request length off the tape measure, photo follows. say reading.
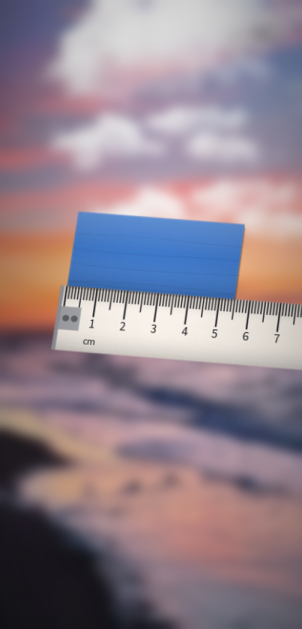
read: 5.5 cm
